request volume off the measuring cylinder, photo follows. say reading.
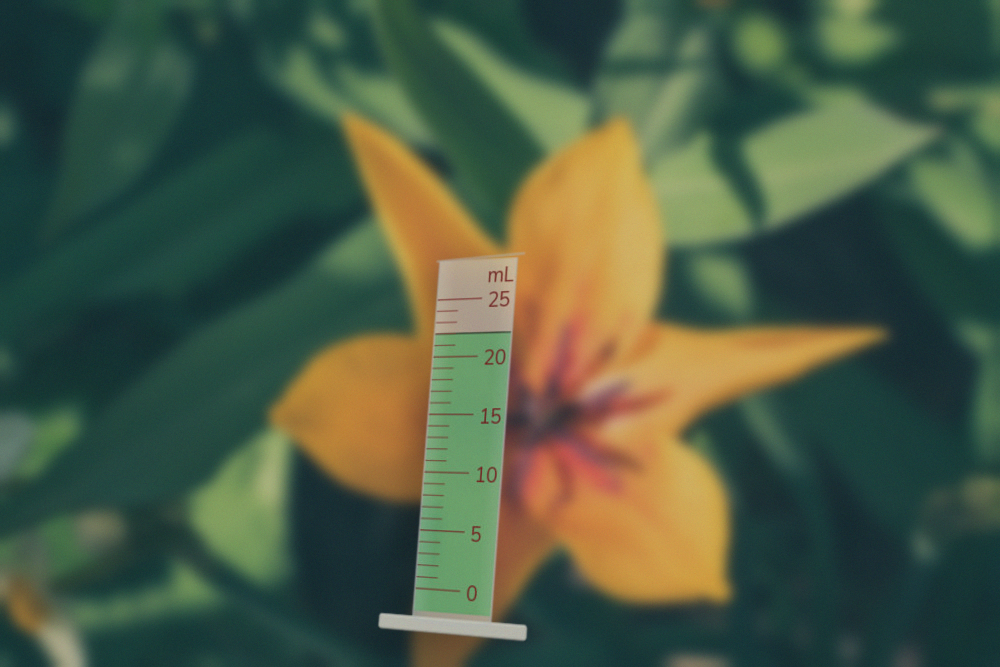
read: 22 mL
